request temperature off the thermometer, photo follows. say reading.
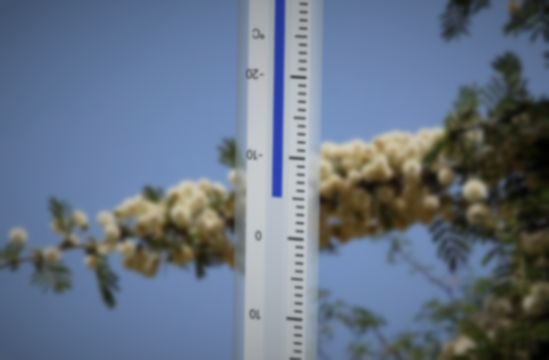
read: -5 °C
